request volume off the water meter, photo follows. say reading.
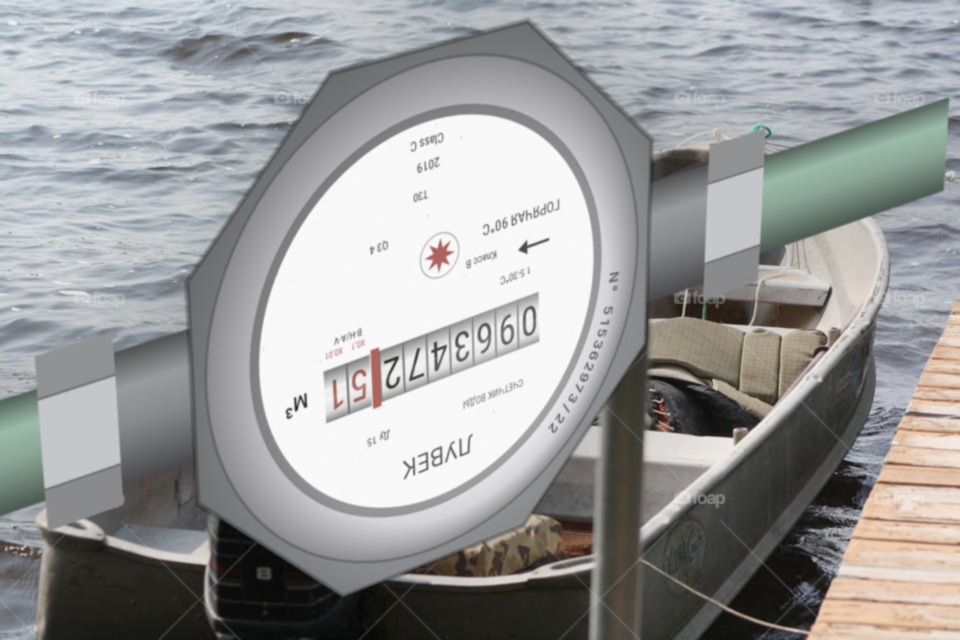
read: 963472.51 m³
